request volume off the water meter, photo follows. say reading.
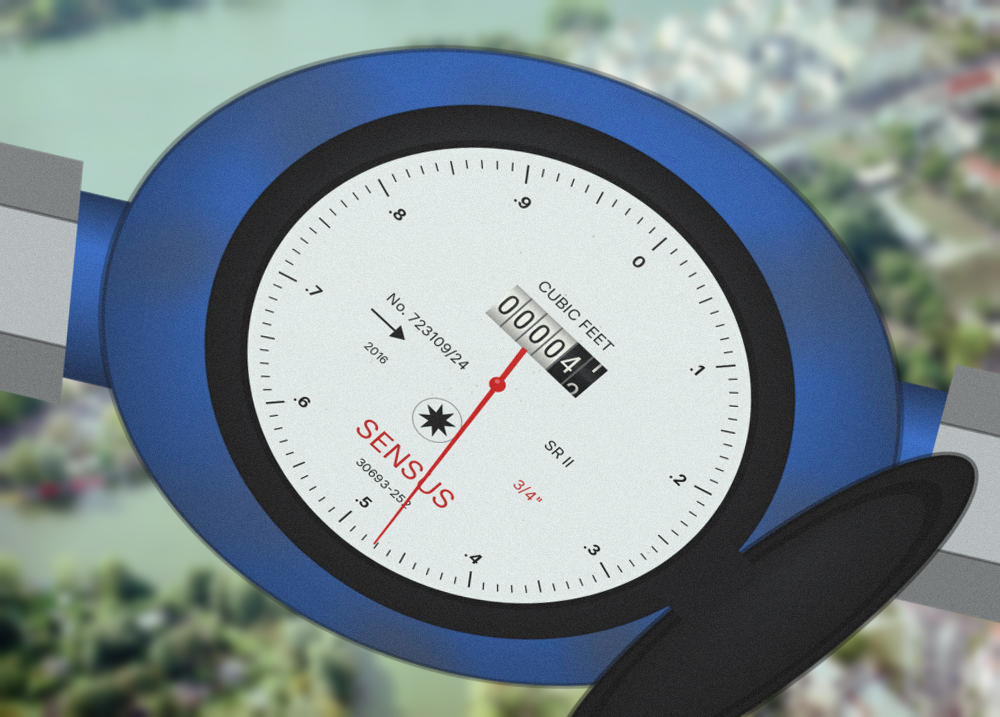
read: 41.47 ft³
